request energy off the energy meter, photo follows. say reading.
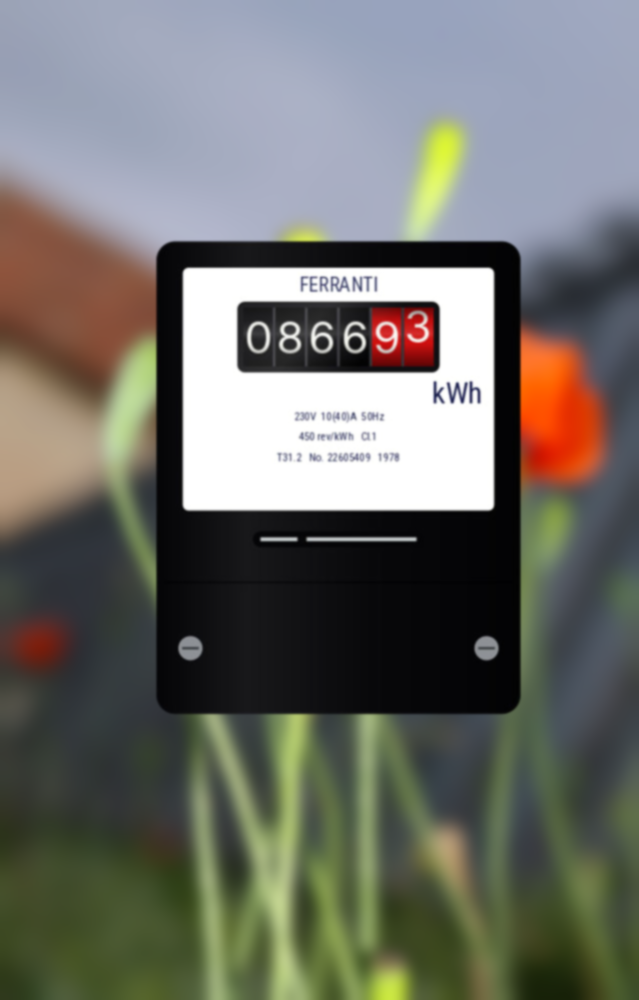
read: 866.93 kWh
